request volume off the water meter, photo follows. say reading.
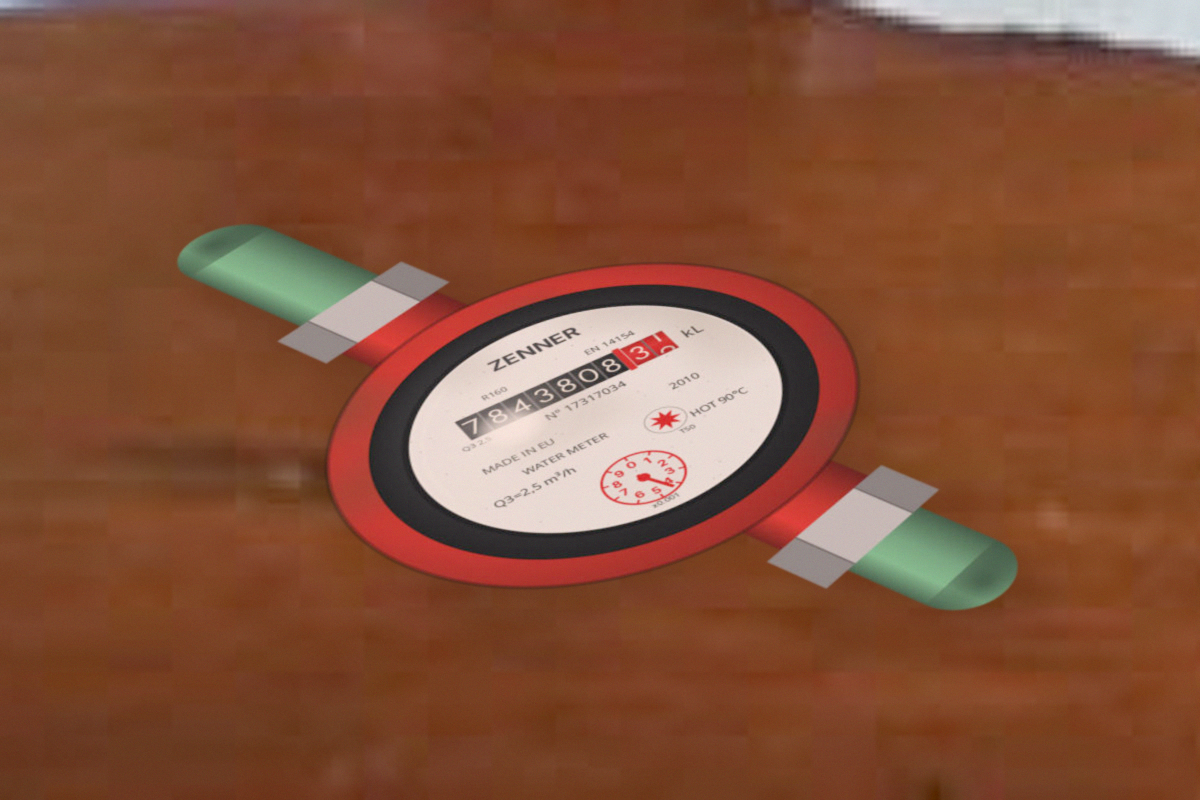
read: 7843808.314 kL
